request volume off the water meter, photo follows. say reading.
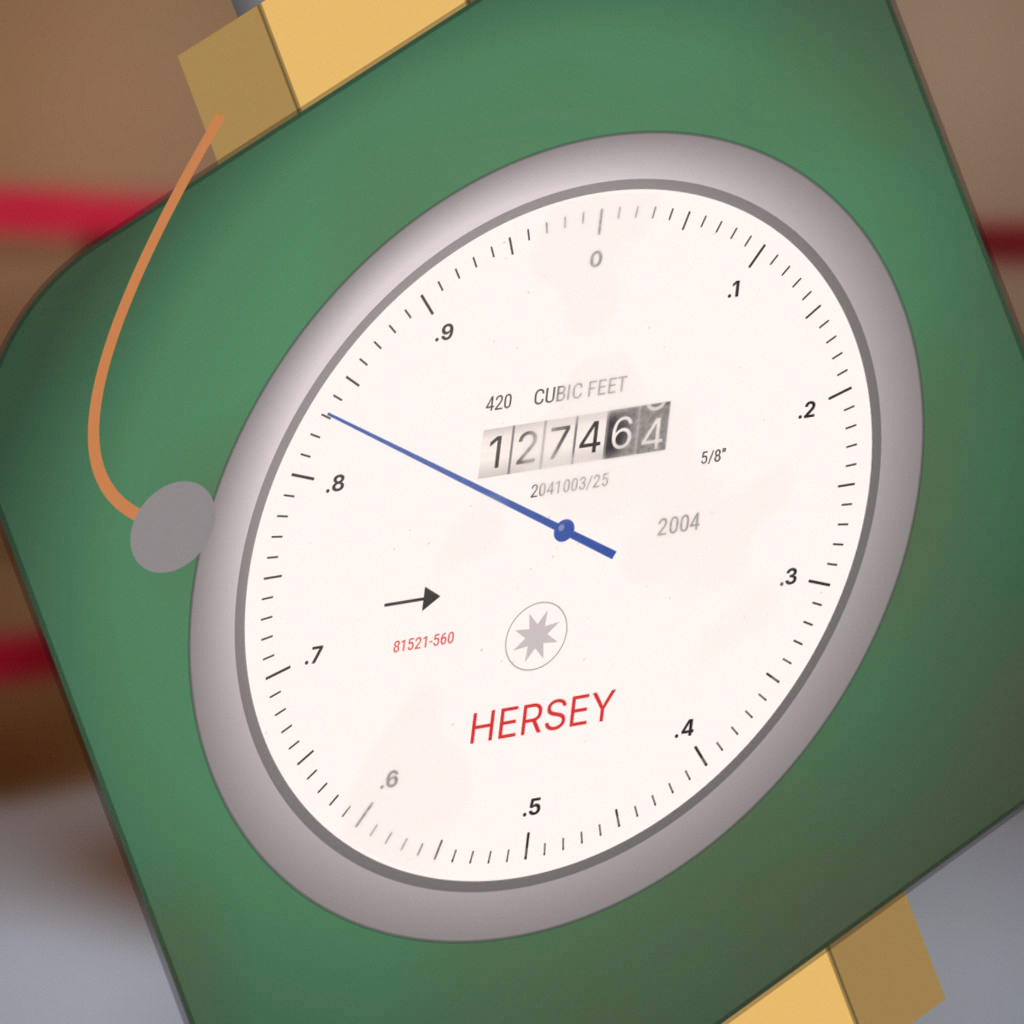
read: 127463.83 ft³
